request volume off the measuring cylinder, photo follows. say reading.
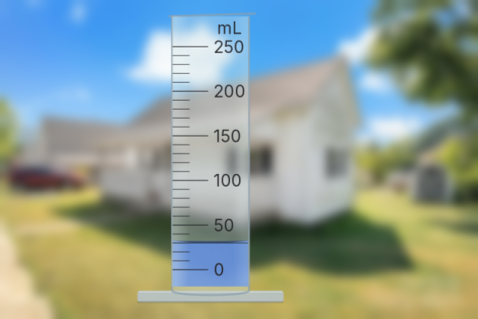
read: 30 mL
